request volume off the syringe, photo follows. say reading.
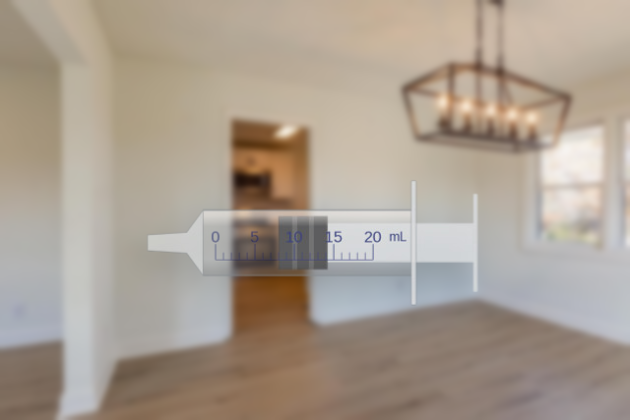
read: 8 mL
